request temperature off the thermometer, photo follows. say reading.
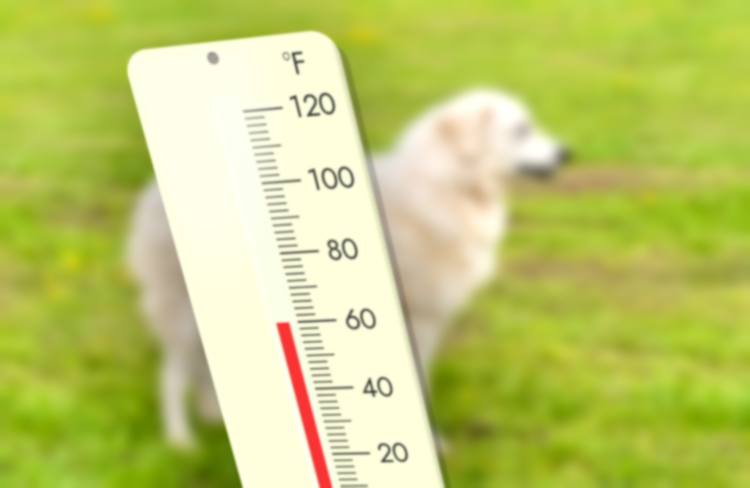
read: 60 °F
